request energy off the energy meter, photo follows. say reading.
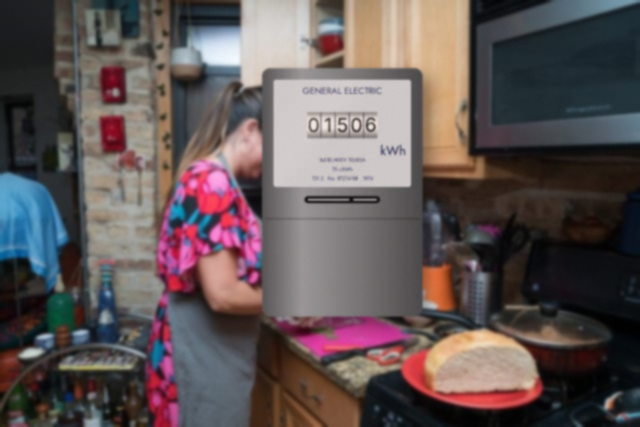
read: 1506 kWh
